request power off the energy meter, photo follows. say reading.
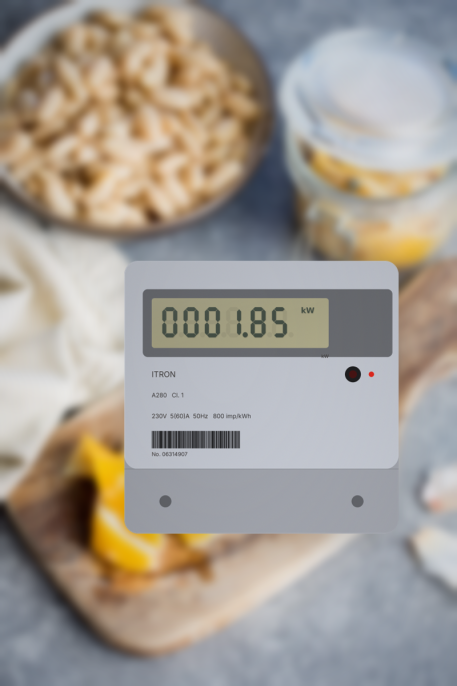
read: 1.85 kW
